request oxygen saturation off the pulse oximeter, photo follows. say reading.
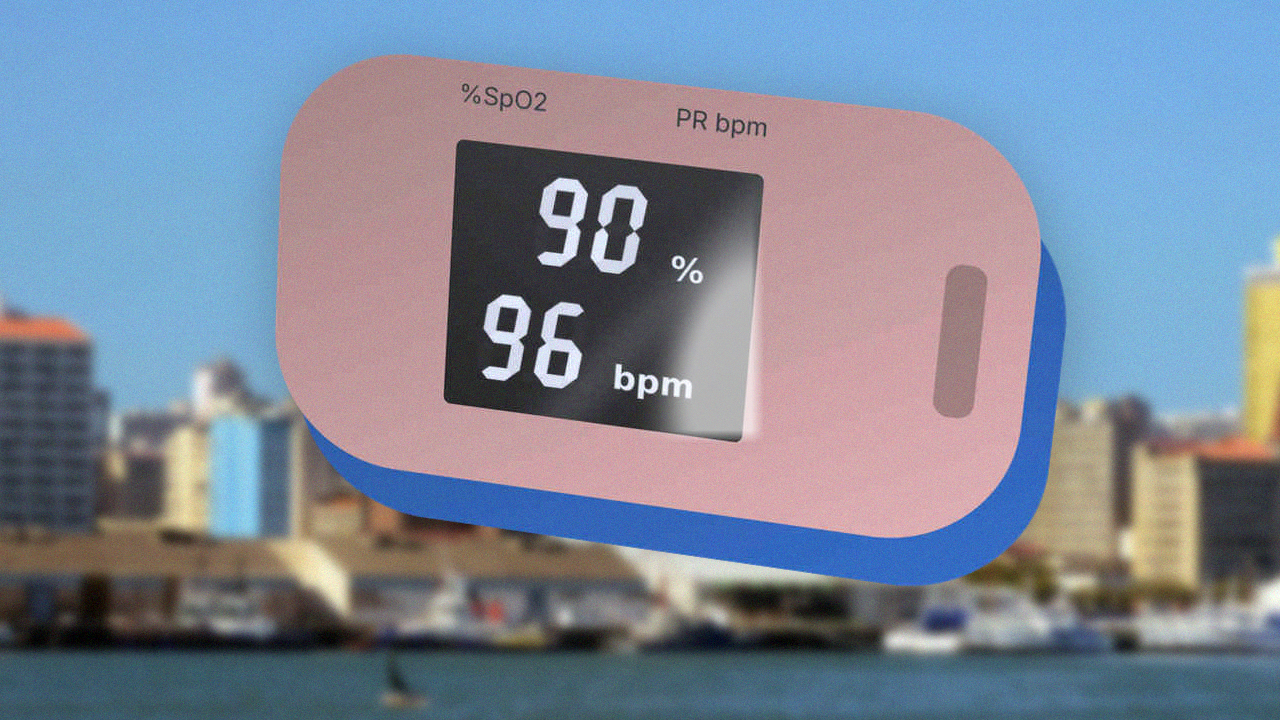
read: 90 %
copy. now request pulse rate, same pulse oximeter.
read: 96 bpm
